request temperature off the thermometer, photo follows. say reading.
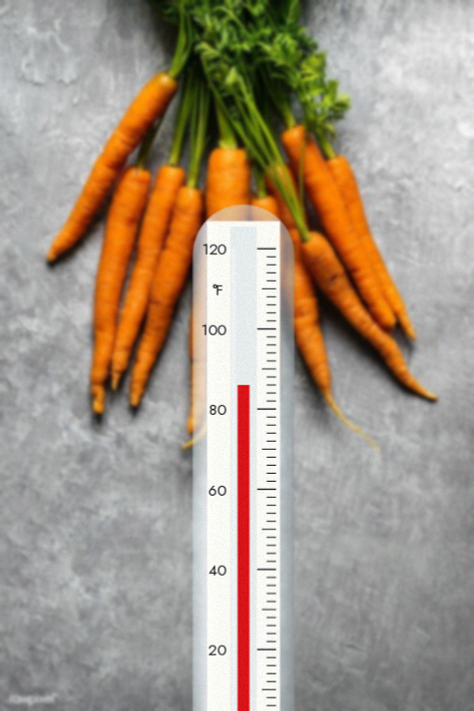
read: 86 °F
